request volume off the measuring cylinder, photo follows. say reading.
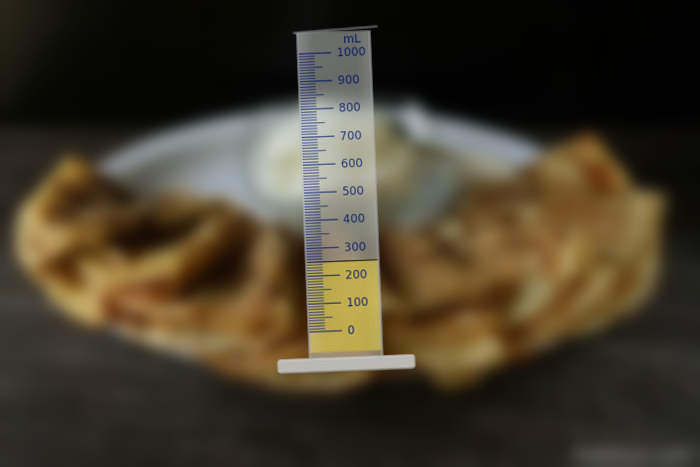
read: 250 mL
